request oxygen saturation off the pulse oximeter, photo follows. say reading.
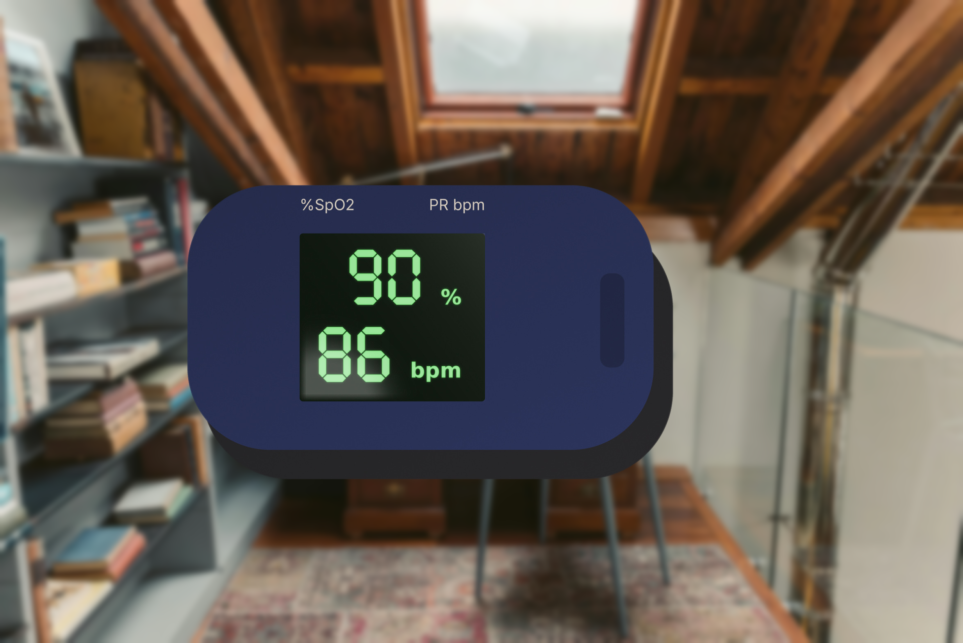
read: 90 %
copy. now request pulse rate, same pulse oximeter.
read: 86 bpm
